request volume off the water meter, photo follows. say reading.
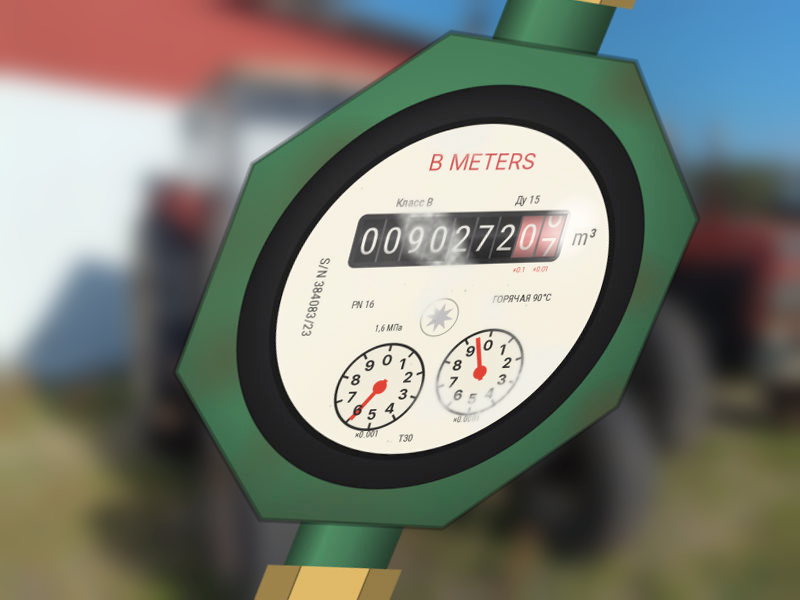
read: 90272.0659 m³
